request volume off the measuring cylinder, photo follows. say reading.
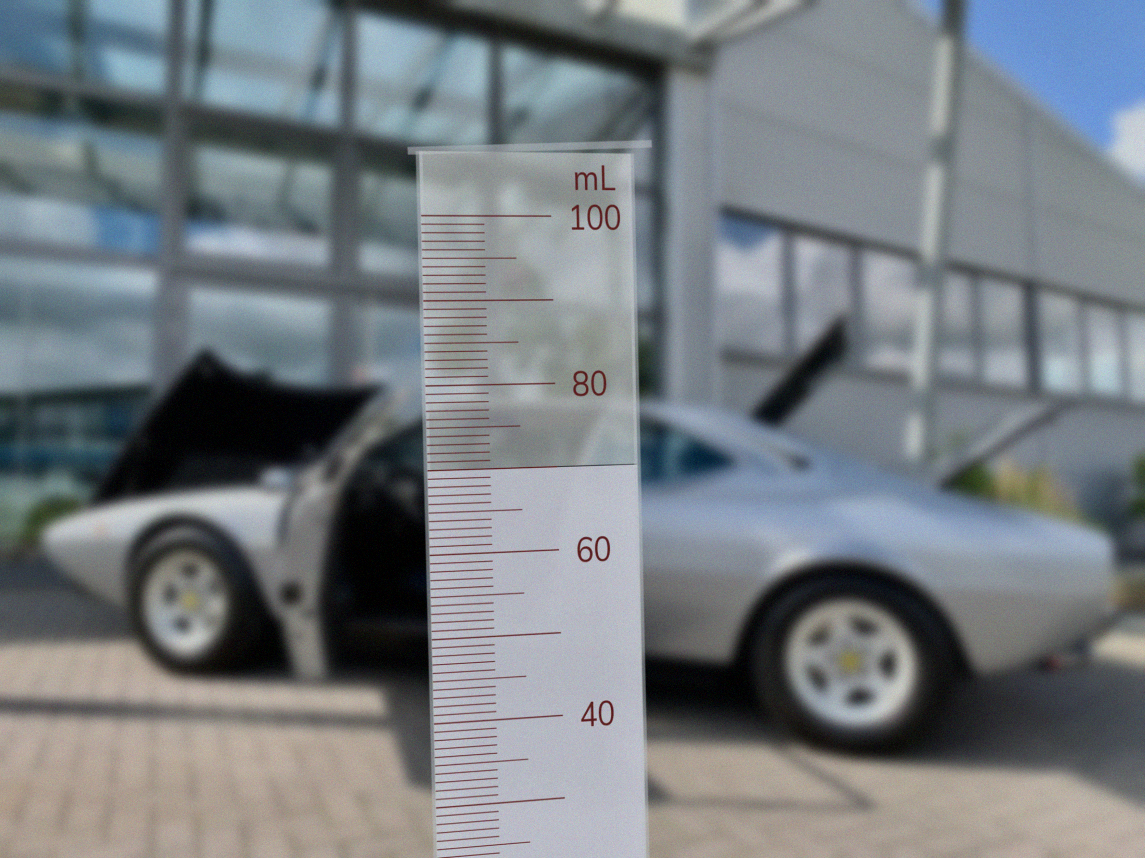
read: 70 mL
